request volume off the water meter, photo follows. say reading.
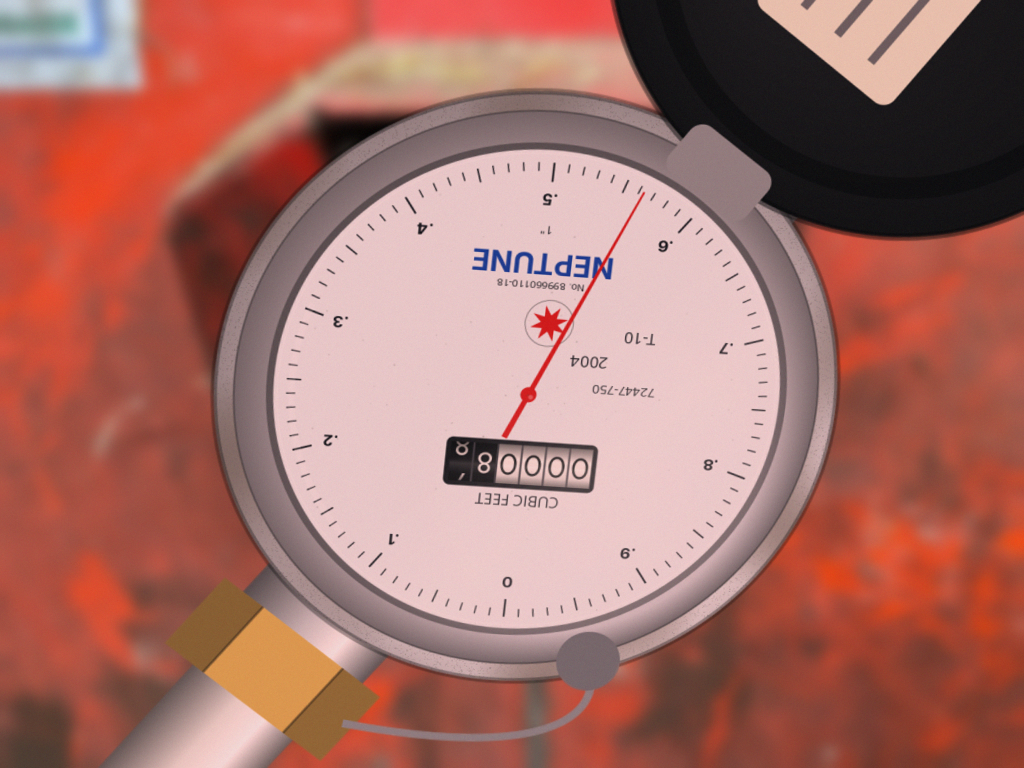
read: 87.56 ft³
